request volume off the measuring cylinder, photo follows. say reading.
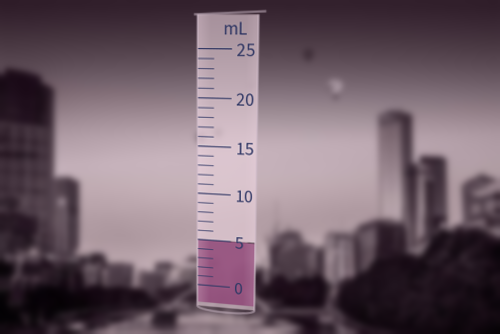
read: 5 mL
